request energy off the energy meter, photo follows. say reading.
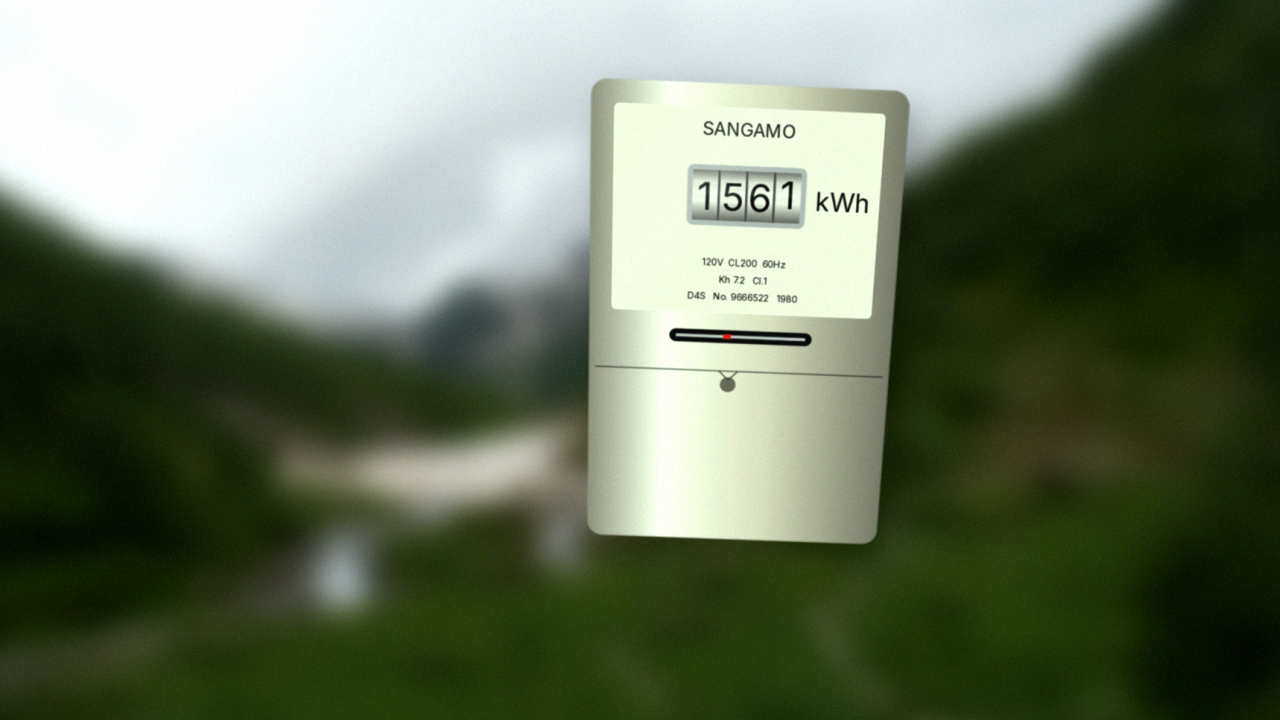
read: 1561 kWh
